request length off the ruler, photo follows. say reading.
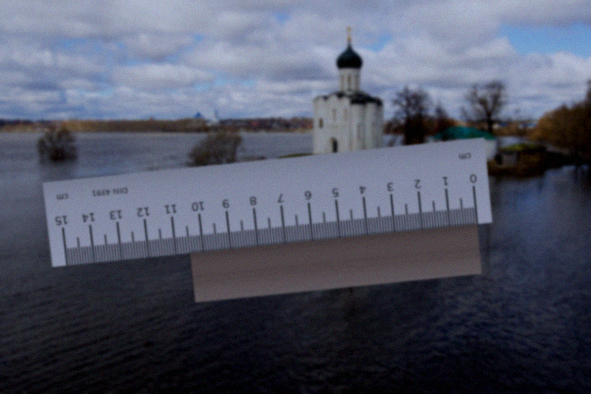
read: 10.5 cm
